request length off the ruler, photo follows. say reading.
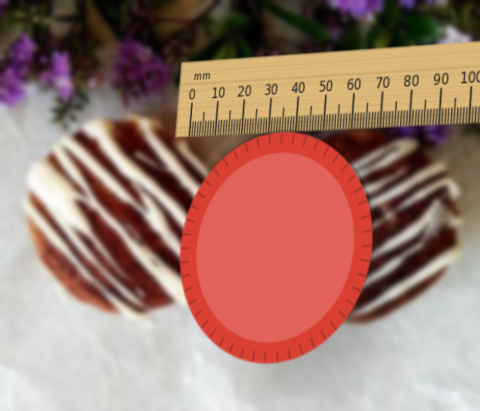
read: 70 mm
